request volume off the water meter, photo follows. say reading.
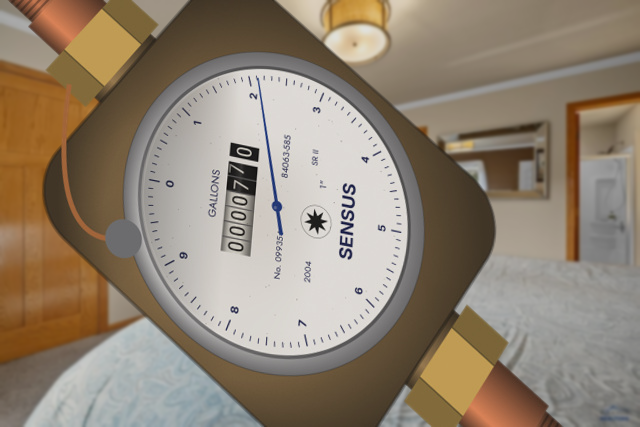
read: 772.1 gal
